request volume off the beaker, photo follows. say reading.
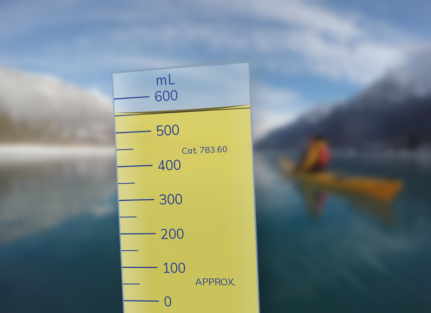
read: 550 mL
